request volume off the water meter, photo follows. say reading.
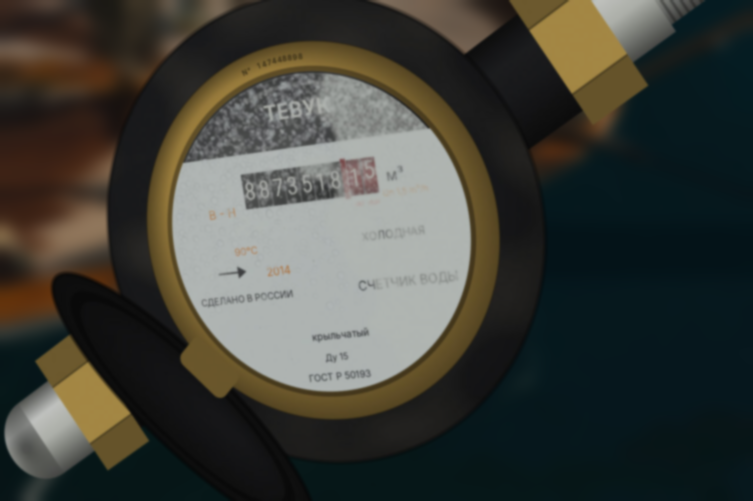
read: 8873518.15 m³
